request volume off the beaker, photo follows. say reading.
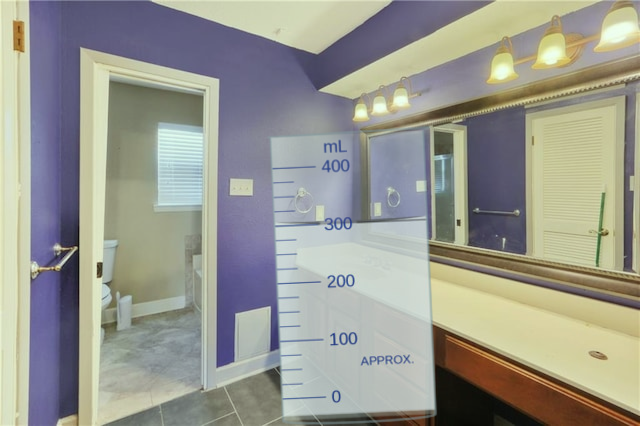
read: 300 mL
